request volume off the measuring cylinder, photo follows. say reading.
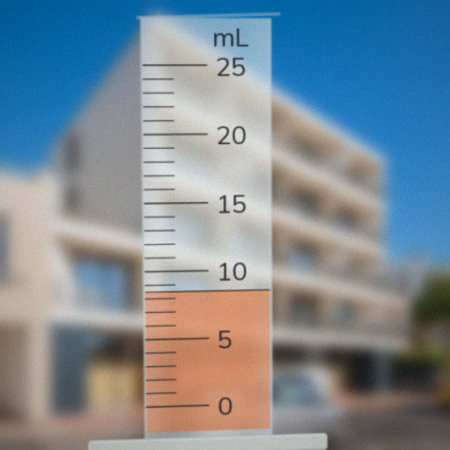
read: 8.5 mL
